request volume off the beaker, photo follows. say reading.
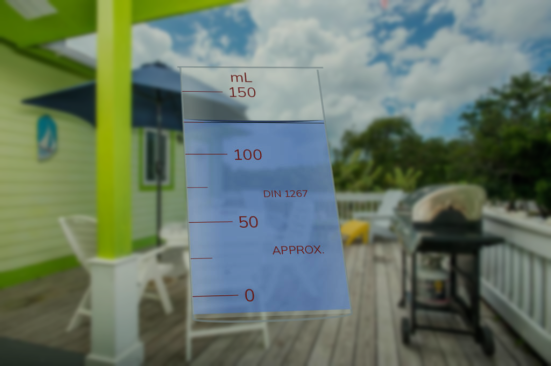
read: 125 mL
